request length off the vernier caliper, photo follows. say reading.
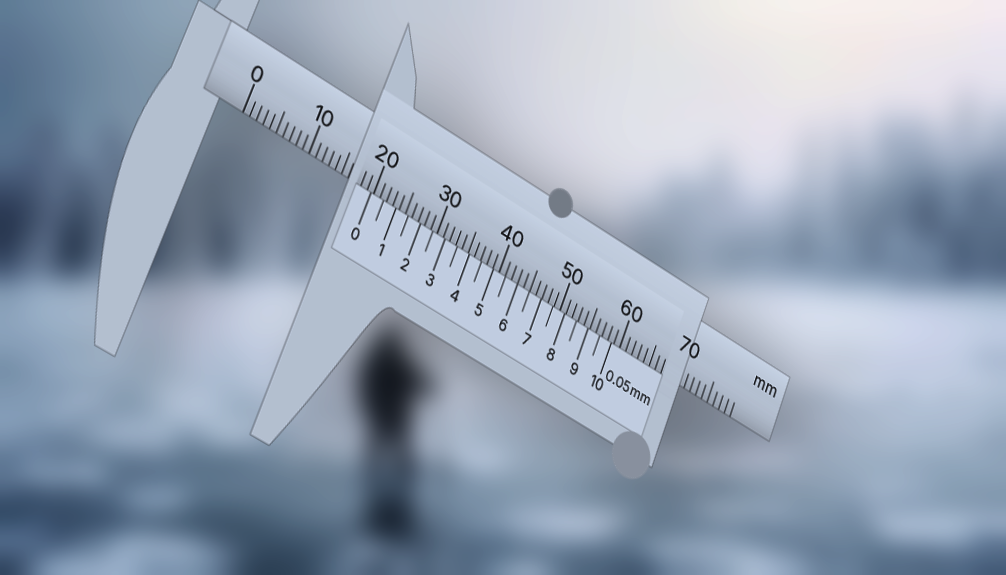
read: 19.6 mm
